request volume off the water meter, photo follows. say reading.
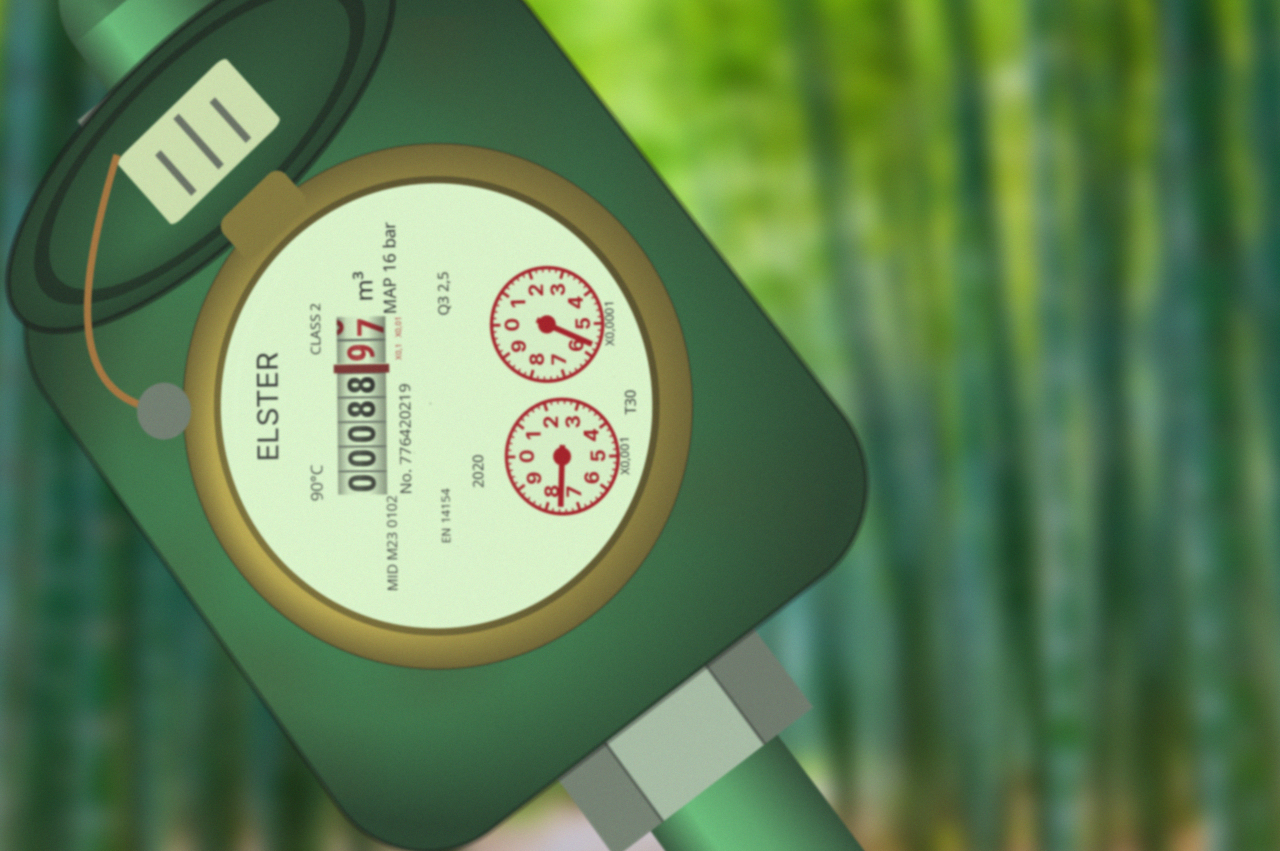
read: 88.9675 m³
